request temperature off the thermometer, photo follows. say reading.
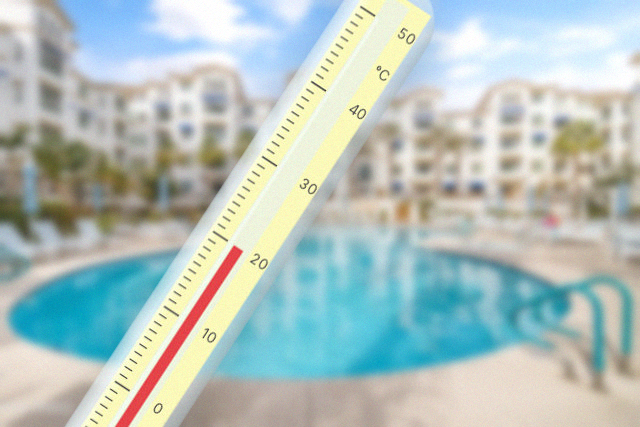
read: 20 °C
